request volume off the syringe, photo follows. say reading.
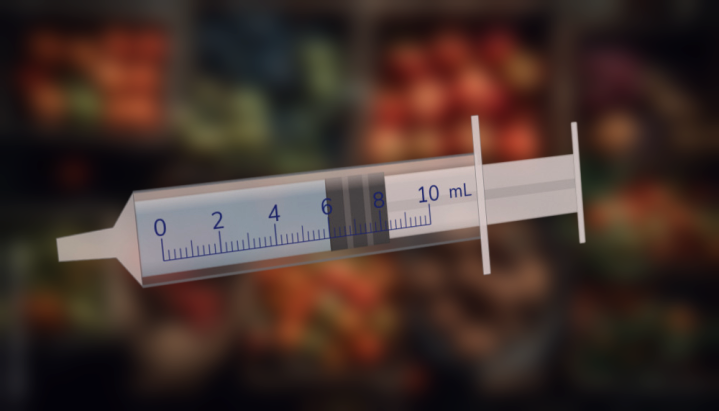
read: 6 mL
